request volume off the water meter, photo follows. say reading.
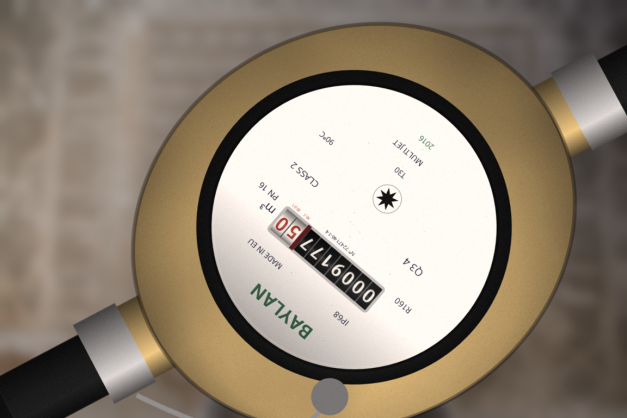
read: 9177.50 m³
